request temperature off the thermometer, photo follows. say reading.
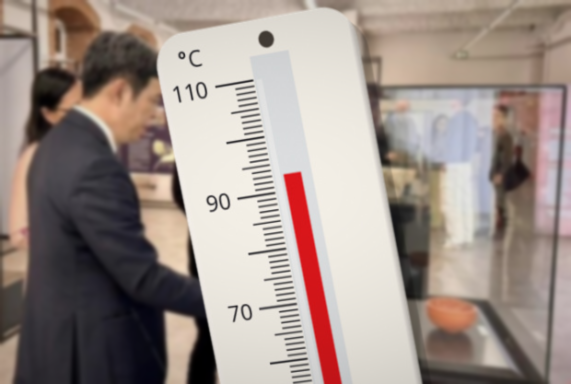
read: 93 °C
